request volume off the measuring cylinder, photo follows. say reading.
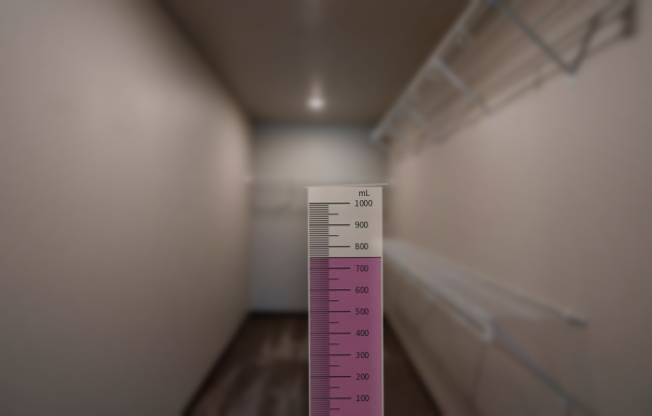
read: 750 mL
